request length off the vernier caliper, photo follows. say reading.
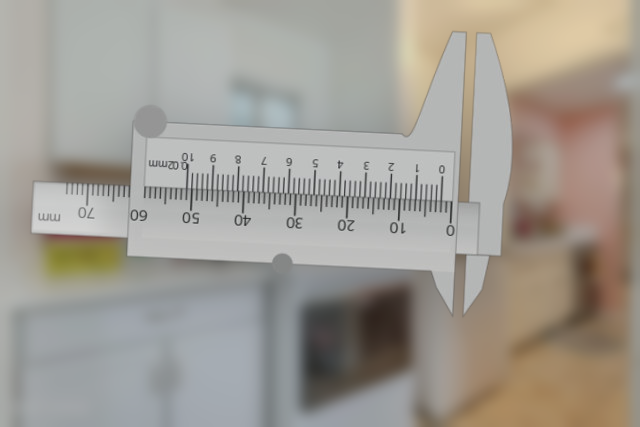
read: 2.0 mm
